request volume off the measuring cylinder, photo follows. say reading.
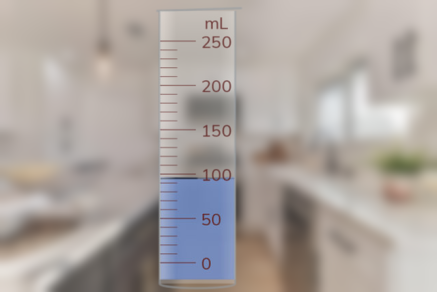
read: 95 mL
